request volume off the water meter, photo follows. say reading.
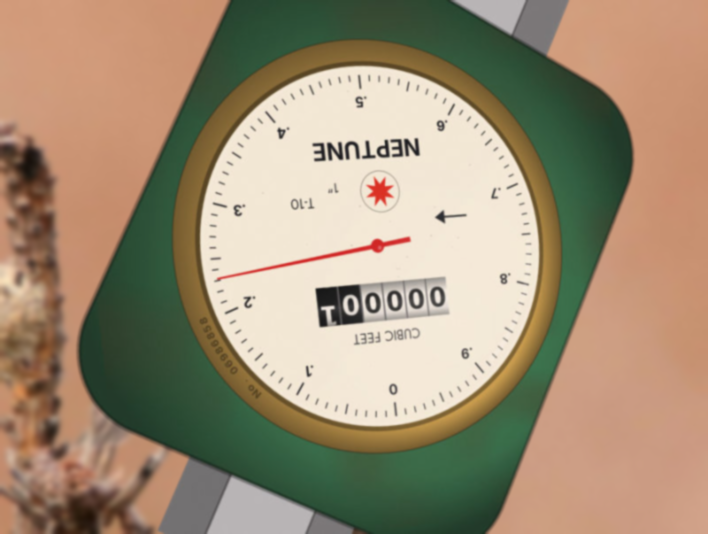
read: 1.23 ft³
